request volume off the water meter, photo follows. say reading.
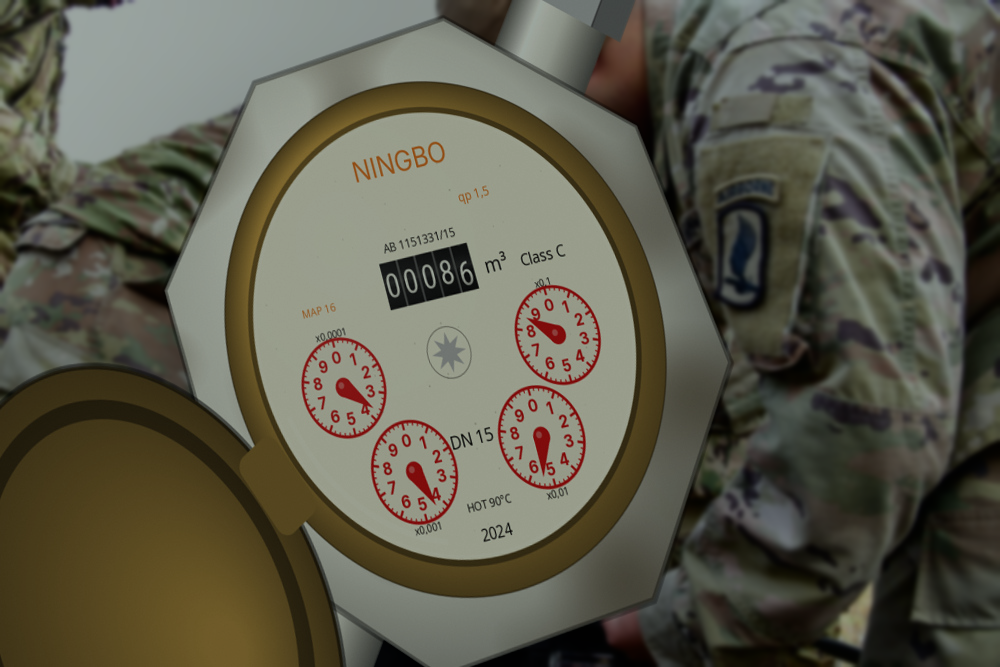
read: 85.8543 m³
